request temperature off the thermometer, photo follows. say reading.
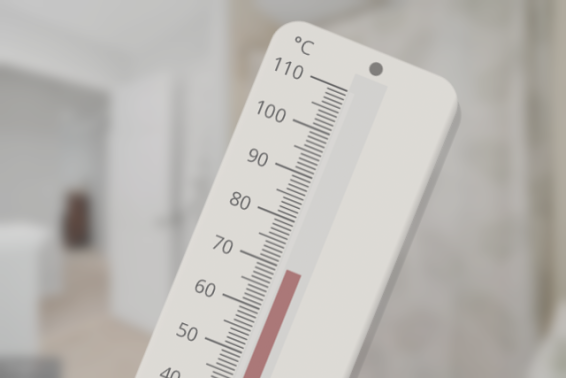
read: 70 °C
